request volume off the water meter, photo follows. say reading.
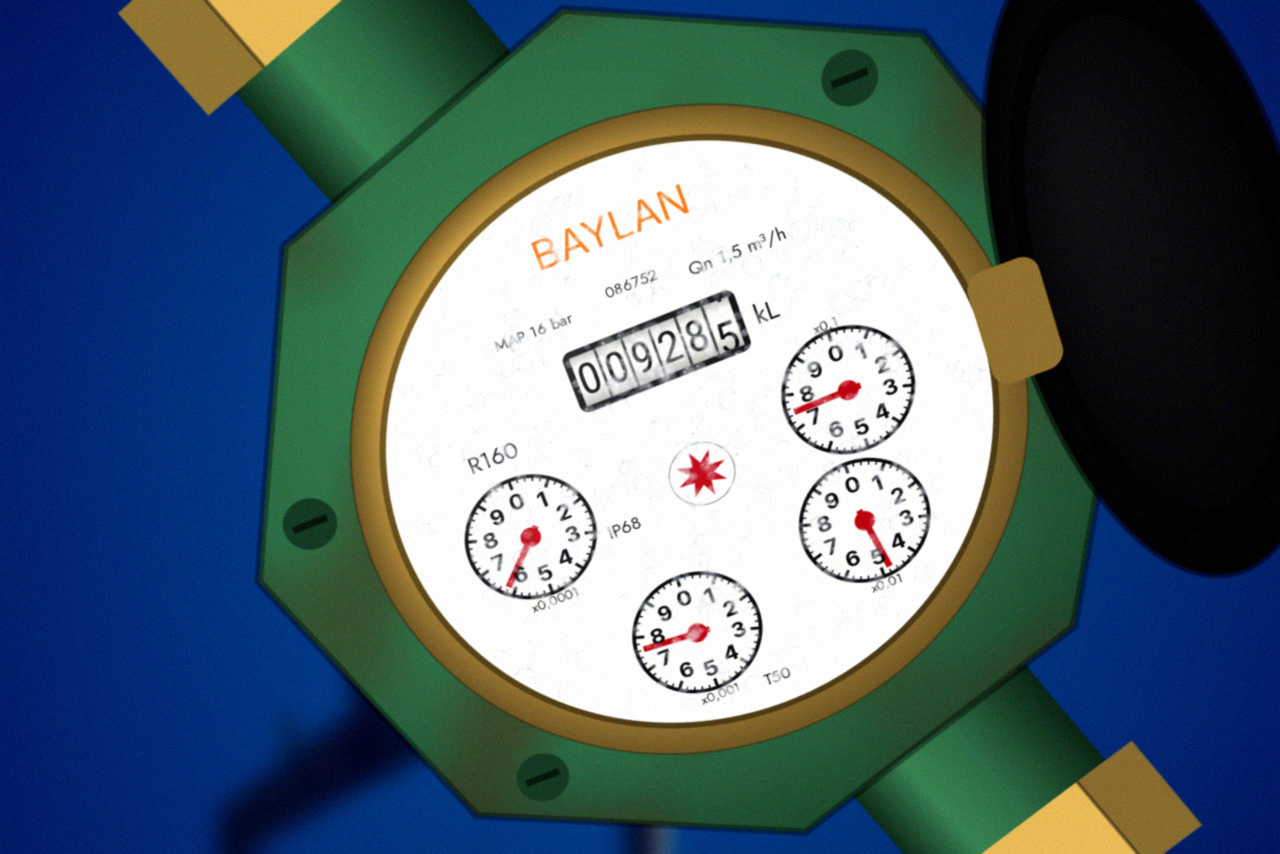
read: 9284.7476 kL
